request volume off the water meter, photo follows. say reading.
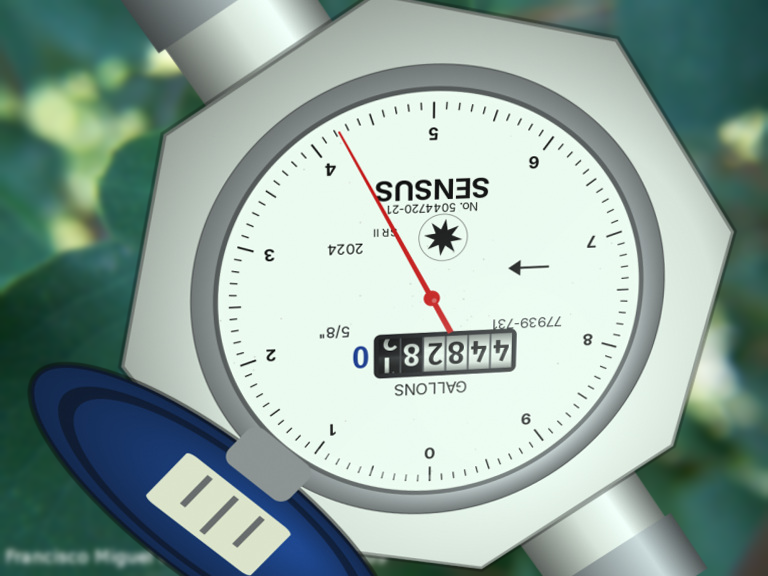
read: 4482814.2 gal
